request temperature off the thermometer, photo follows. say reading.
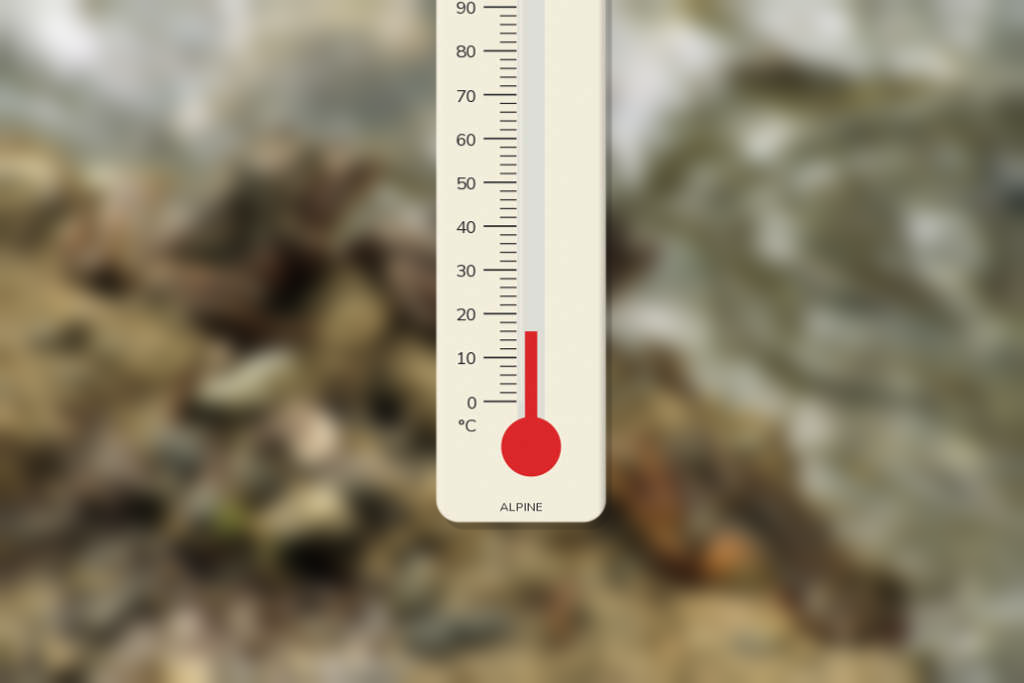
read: 16 °C
